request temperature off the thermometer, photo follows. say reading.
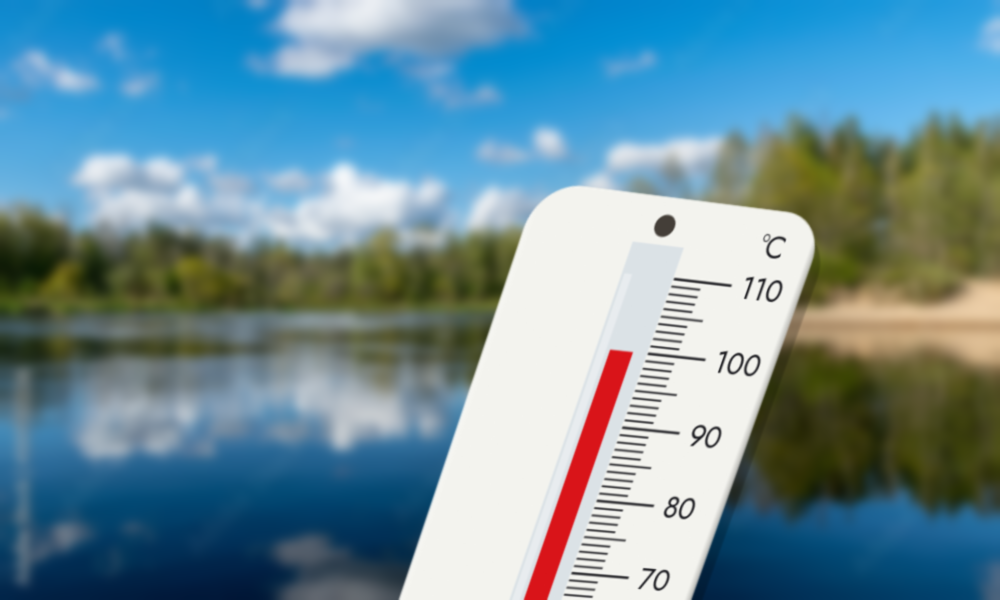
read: 100 °C
